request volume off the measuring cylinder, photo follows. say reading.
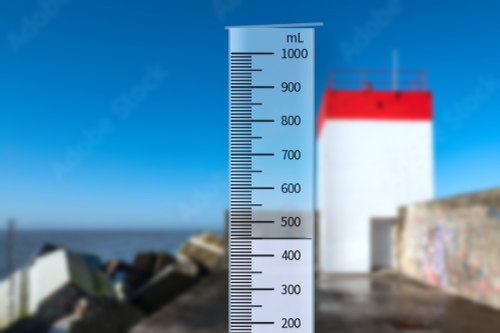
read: 450 mL
